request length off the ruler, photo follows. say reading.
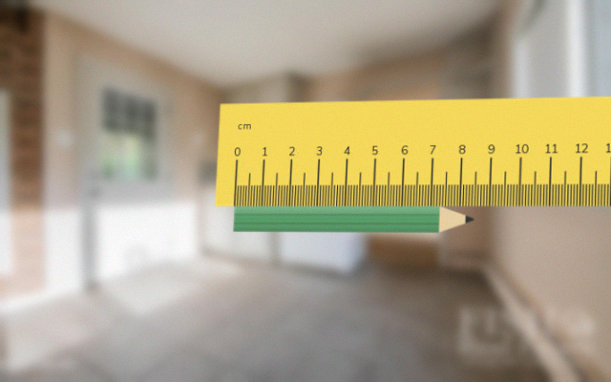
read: 8.5 cm
